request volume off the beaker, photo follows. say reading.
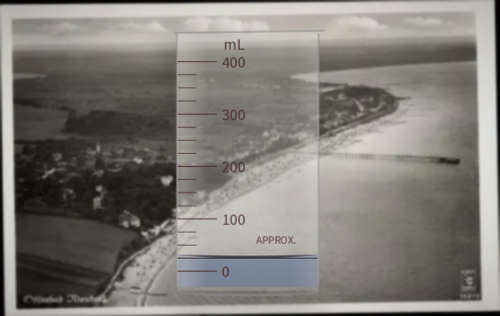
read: 25 mL
